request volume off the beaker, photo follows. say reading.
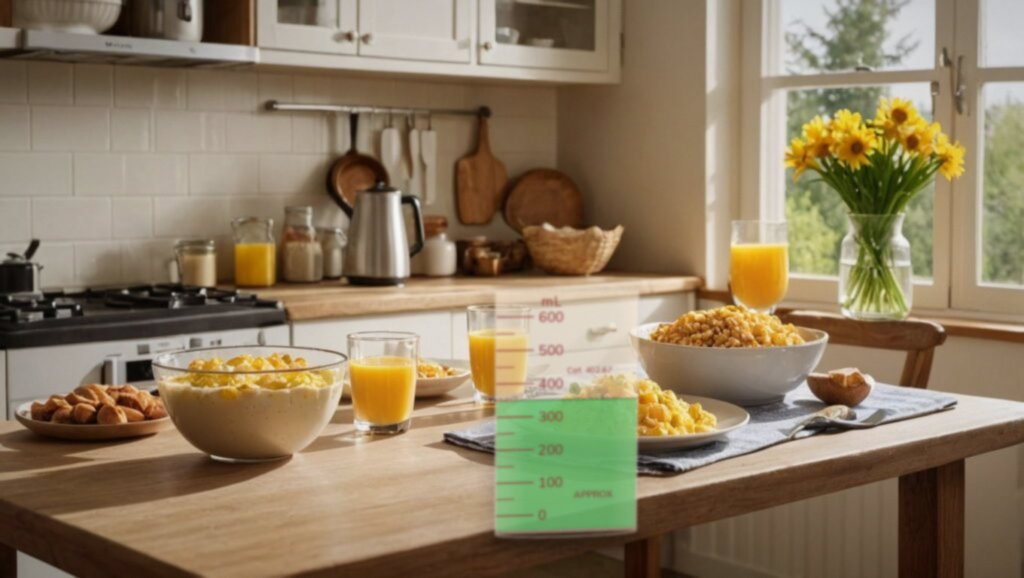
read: 350 mL
